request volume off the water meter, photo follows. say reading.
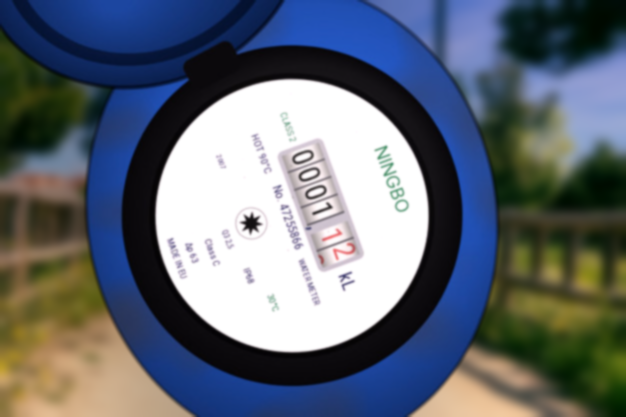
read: 1.12 kL
